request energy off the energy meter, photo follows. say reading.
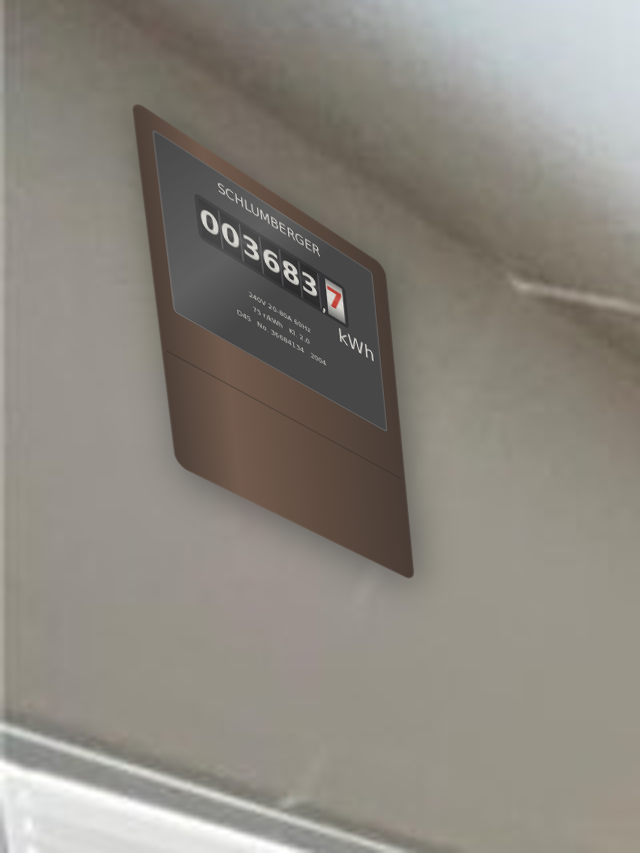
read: 3683.7 kWh
